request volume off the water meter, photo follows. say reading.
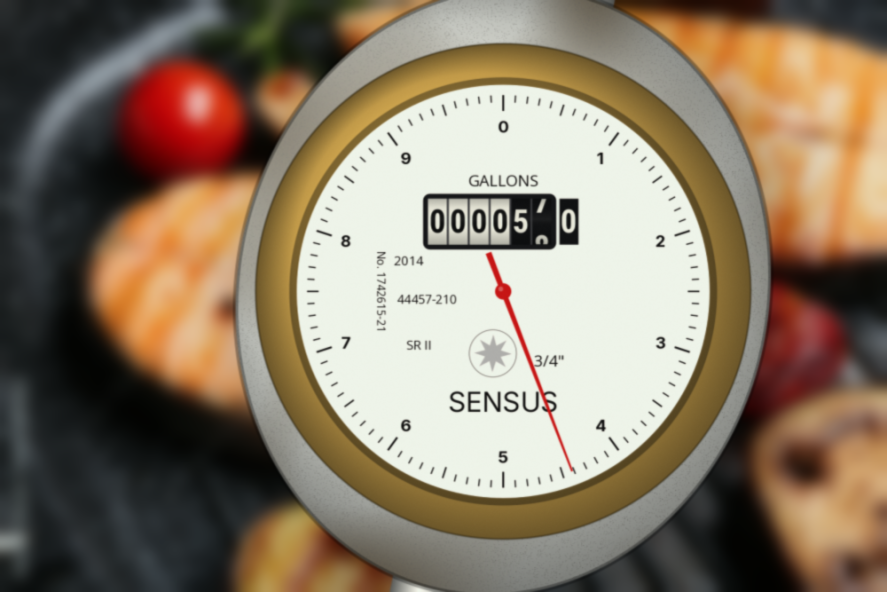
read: 574.4 gal
